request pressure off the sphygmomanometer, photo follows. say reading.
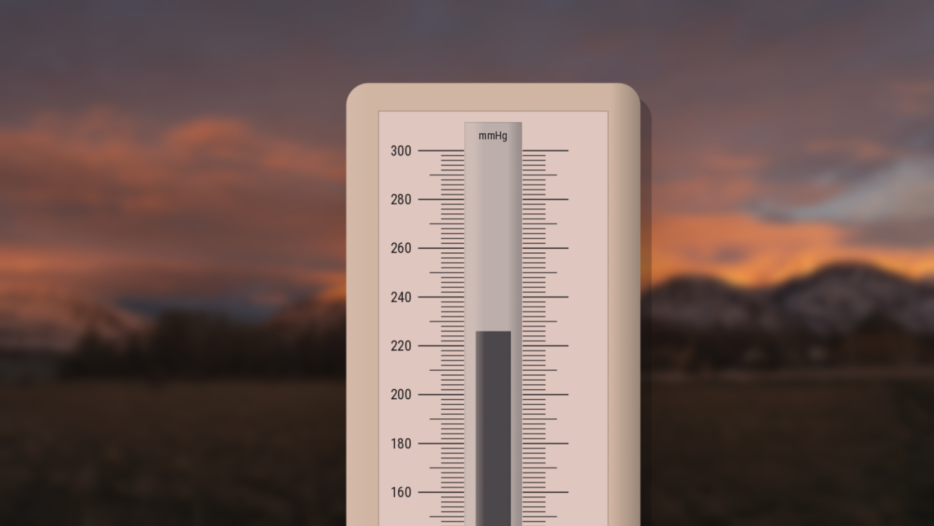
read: 226 mmHg
